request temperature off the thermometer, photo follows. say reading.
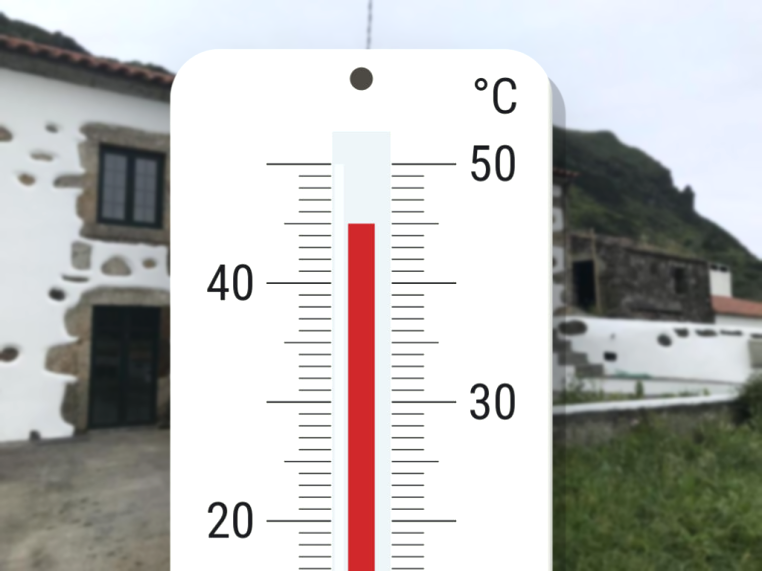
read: 45 °C
